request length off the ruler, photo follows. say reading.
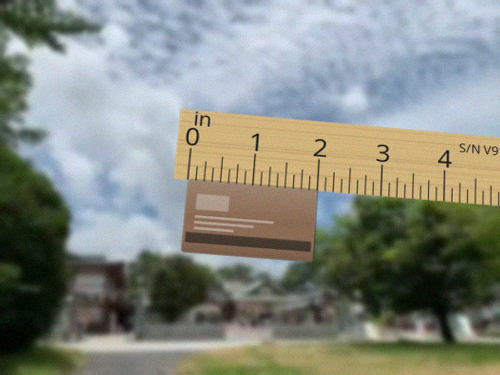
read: 2 in
